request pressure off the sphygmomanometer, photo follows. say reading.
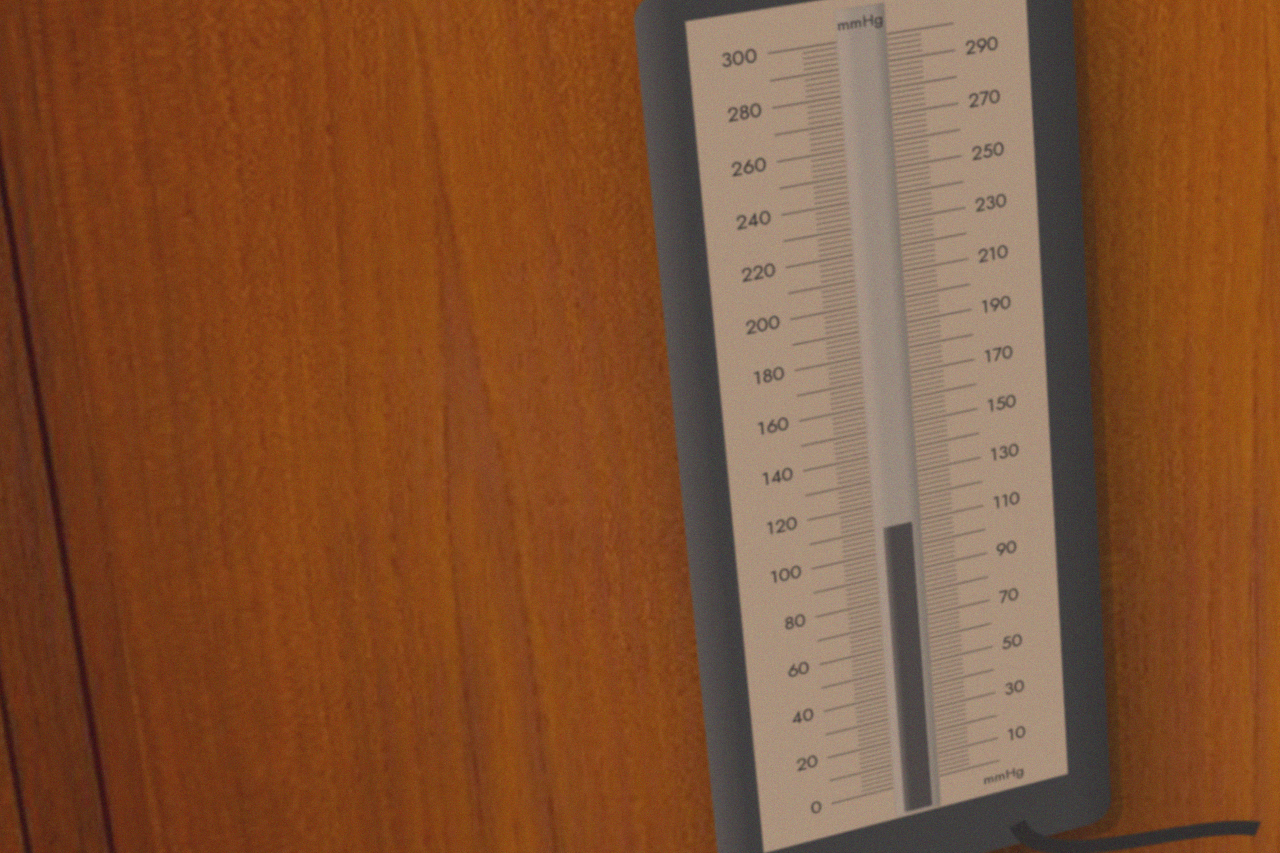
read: 110 mmHg
